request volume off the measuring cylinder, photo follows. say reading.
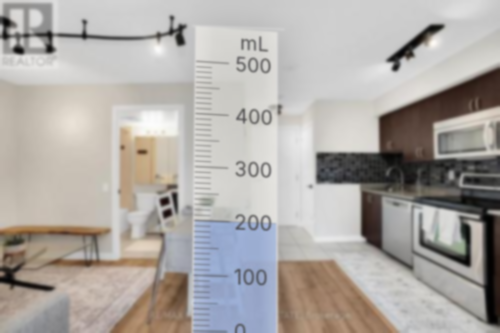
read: 200 mL
